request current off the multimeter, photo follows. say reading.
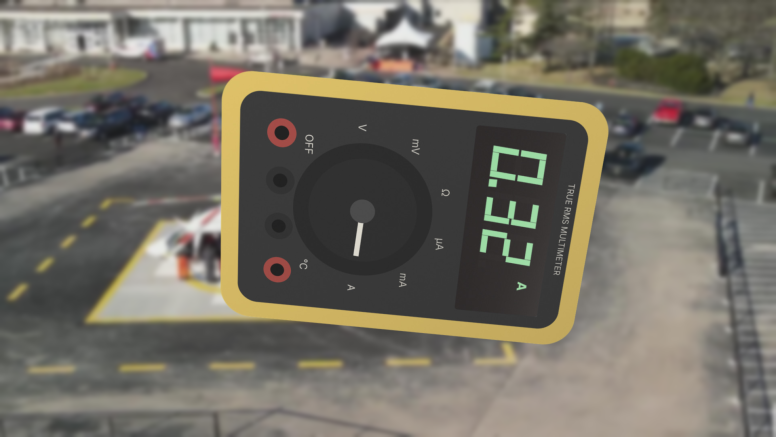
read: 0.32 A
